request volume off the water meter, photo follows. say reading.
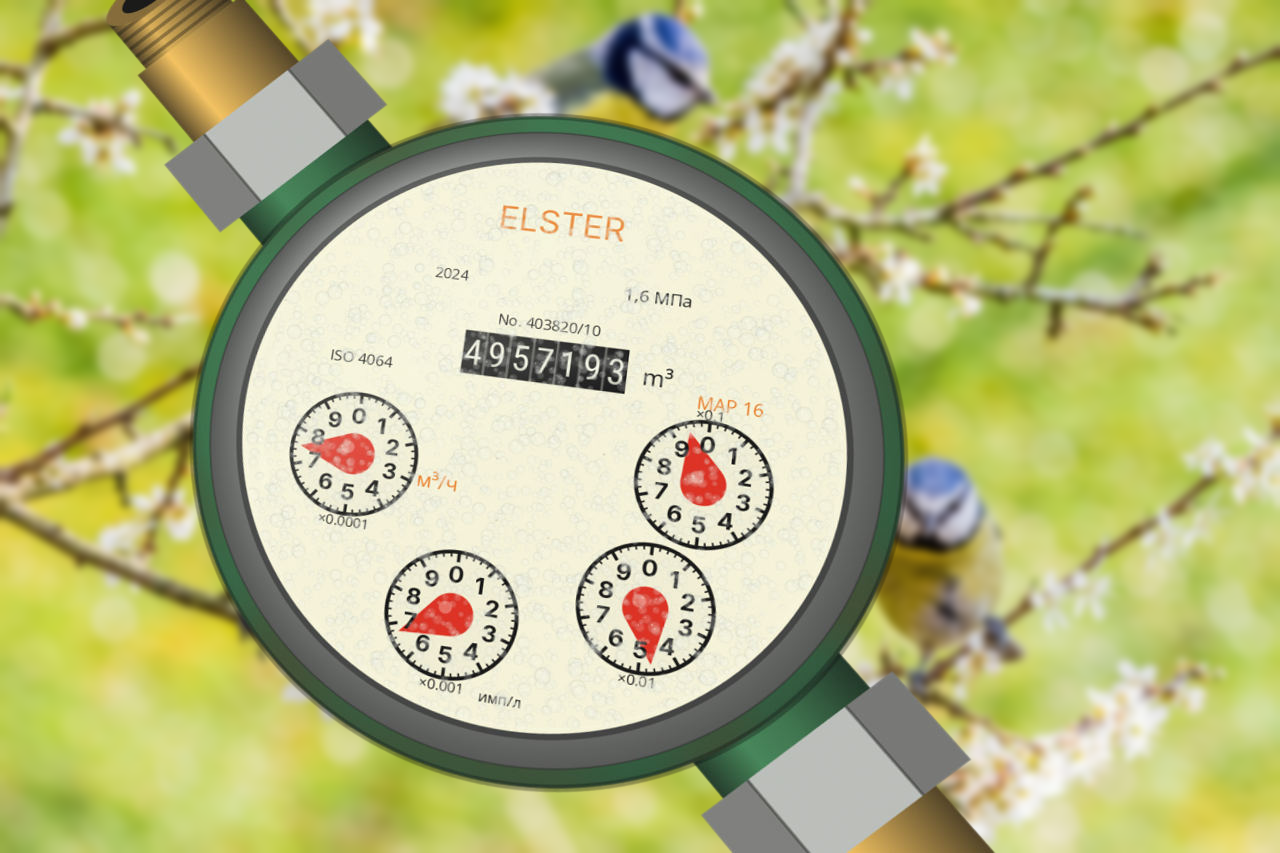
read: 4957192.9467 m³
